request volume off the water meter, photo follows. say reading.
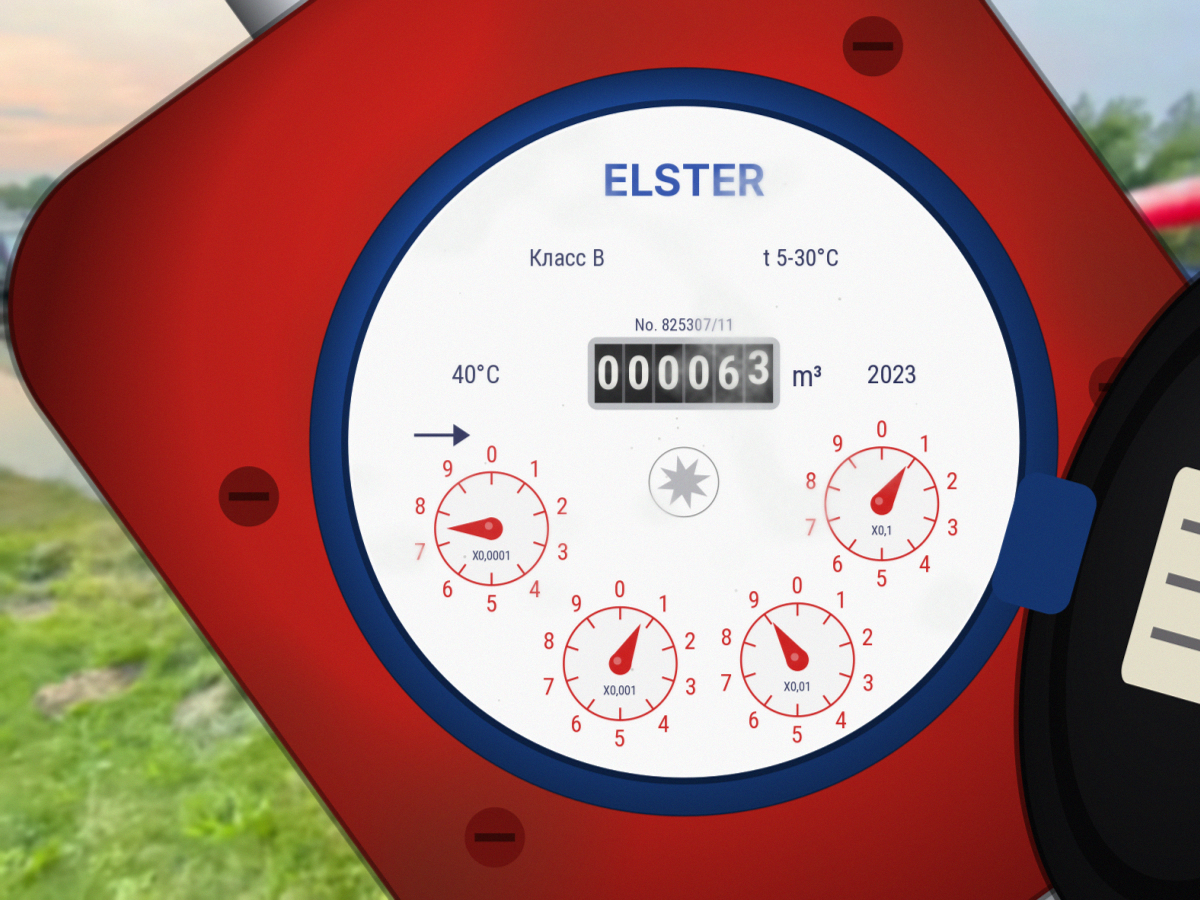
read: 63.0907 m³
